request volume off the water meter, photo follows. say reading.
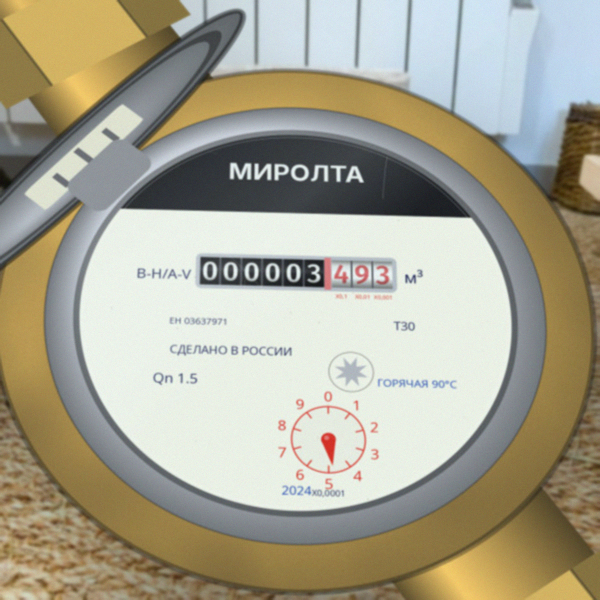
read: 3.4934 m³
